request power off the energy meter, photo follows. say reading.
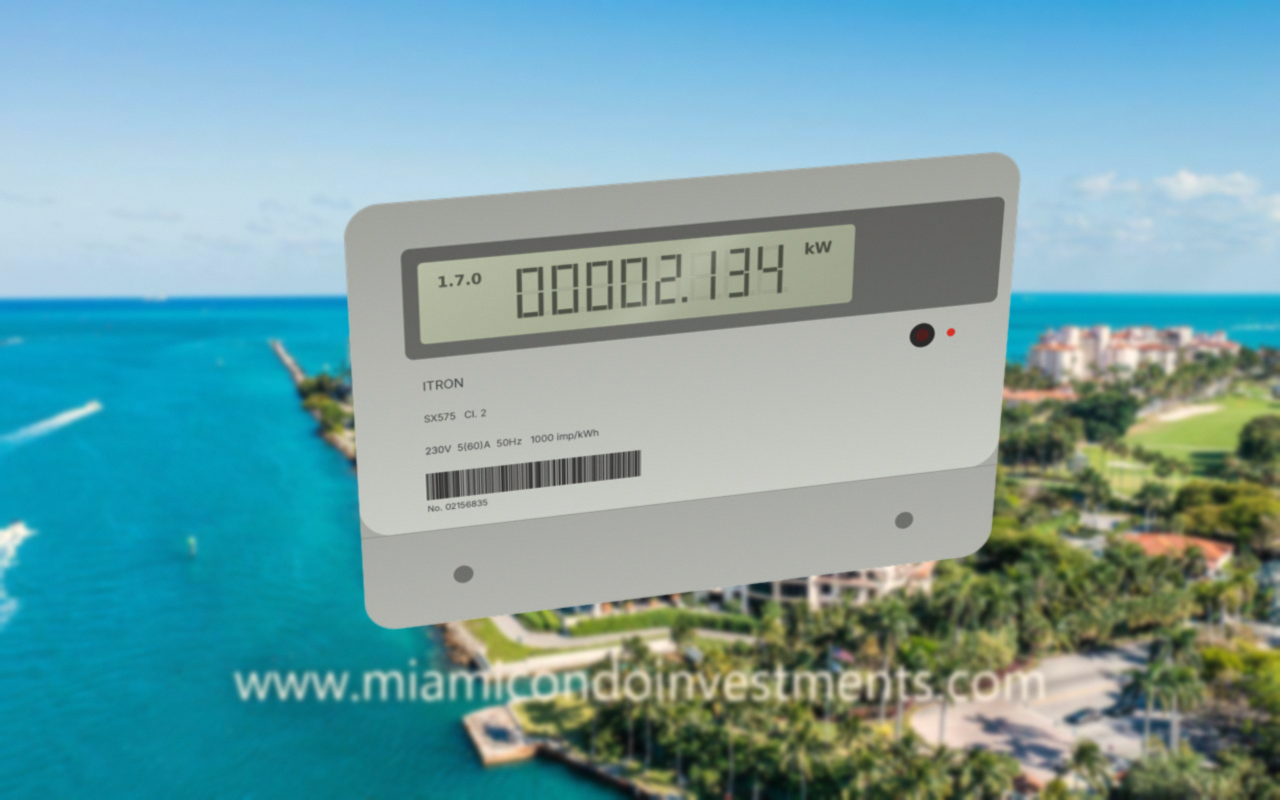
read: 2.134 kW
